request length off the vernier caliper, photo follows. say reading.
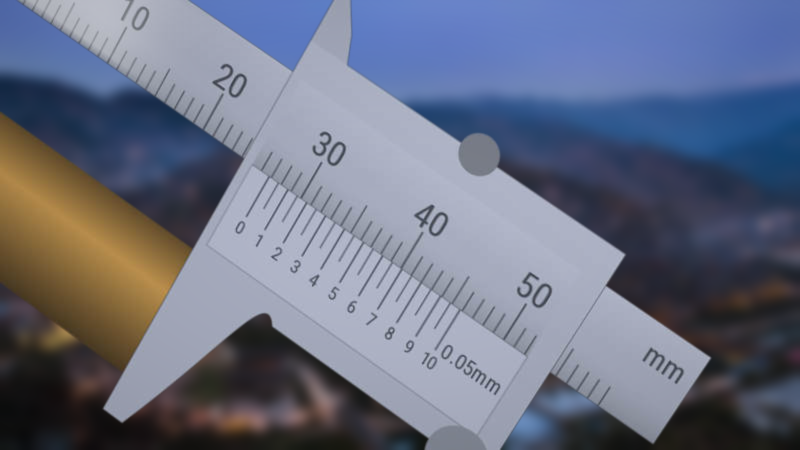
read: 26.8 mm
